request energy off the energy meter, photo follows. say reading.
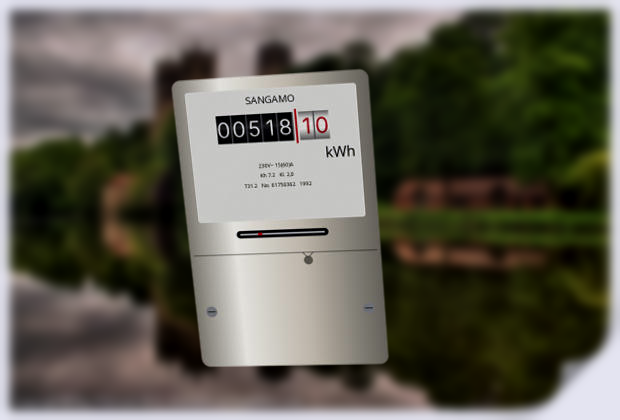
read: 518.10 kWh
